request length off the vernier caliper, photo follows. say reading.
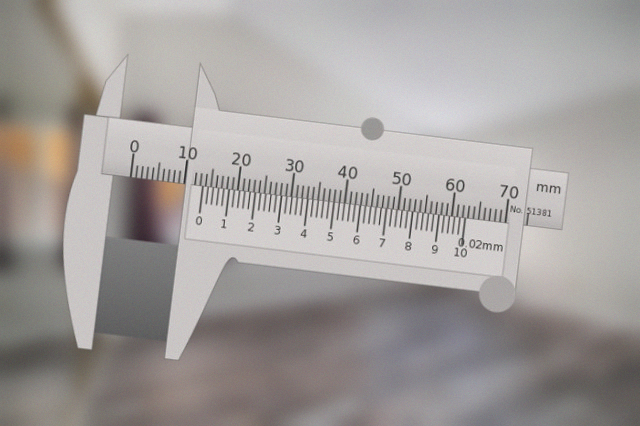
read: 13.5 mm
